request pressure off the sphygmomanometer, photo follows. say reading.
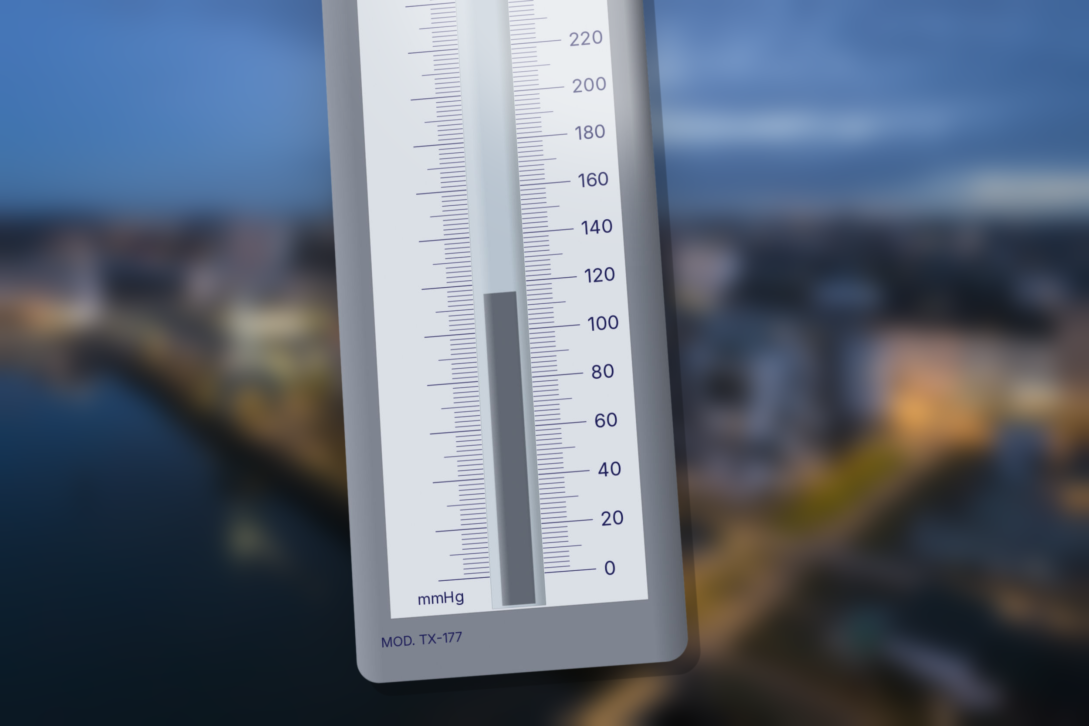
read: 116 mmHg
